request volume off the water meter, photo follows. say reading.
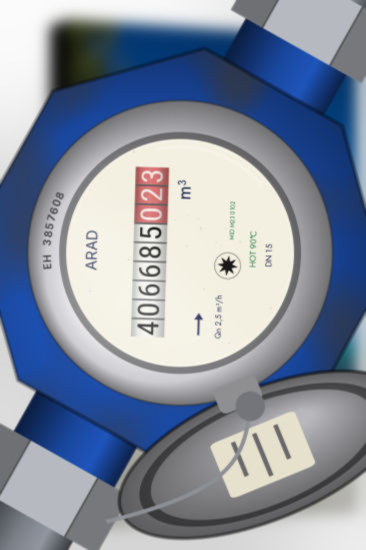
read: 406685.023 m³
